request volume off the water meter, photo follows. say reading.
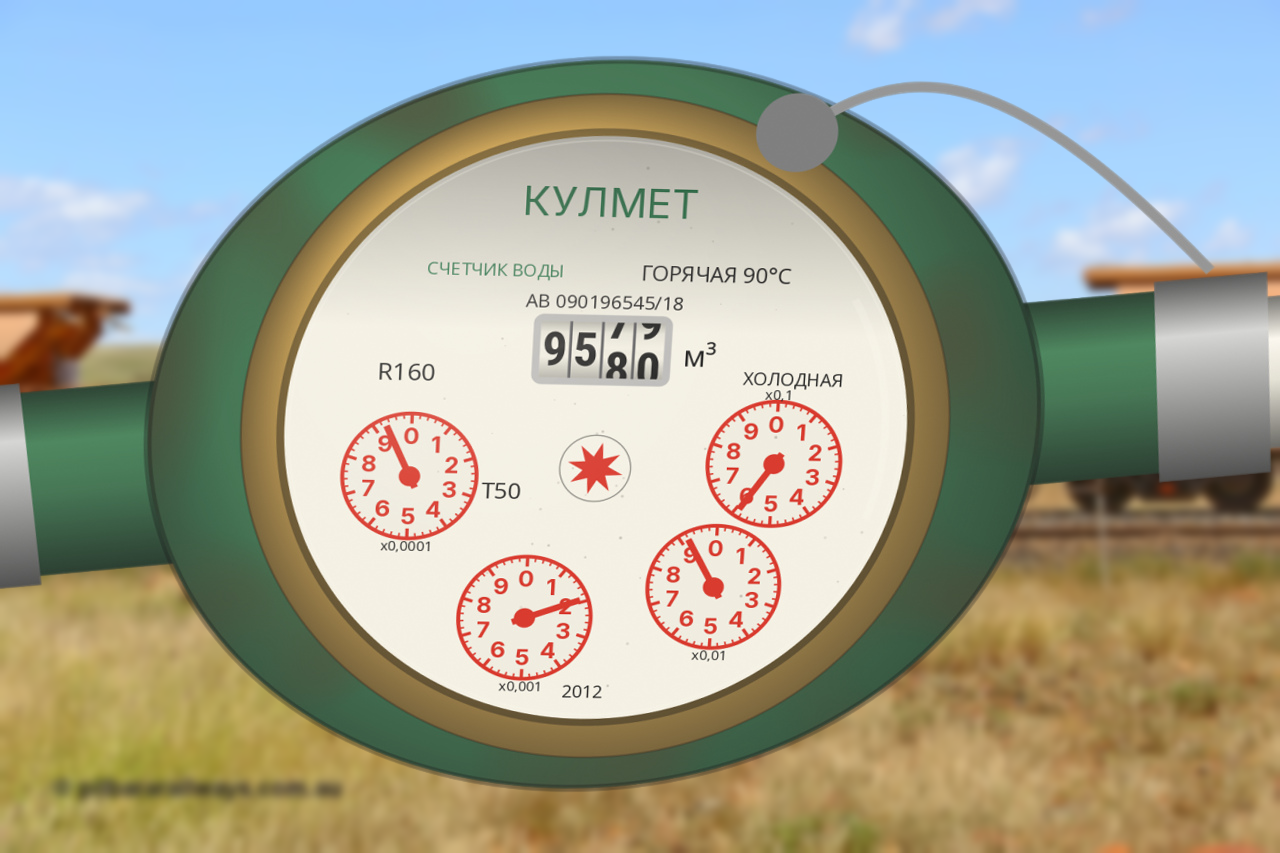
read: 9579.5919 m³
